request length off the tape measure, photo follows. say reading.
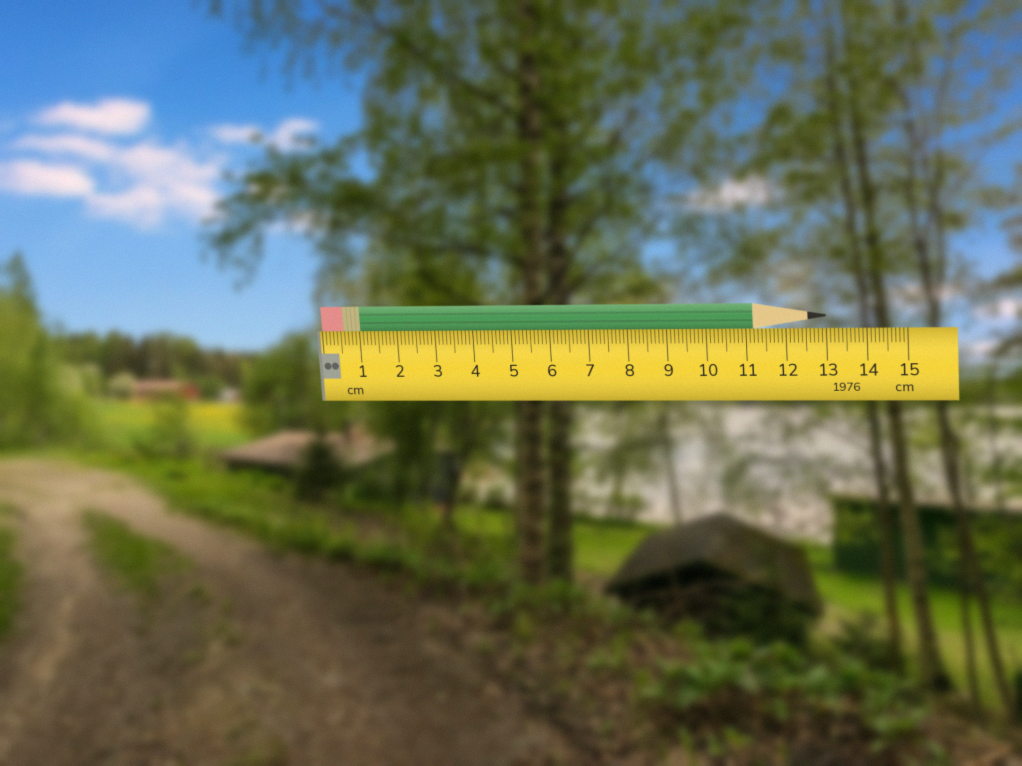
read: 13 cm
